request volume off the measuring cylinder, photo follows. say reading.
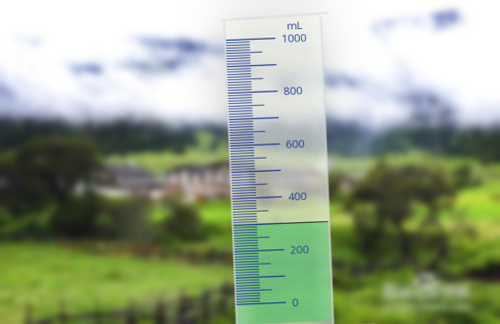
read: 300 mL
